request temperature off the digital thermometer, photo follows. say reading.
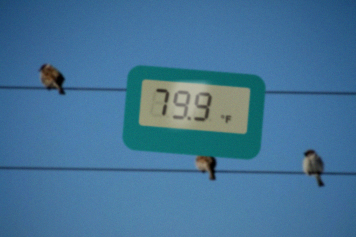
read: 79.9 °F
